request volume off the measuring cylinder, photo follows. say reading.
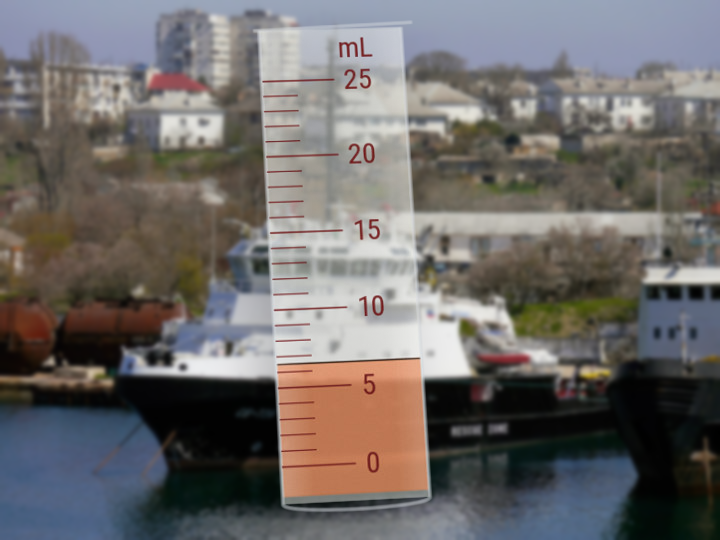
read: 6.5 mL
